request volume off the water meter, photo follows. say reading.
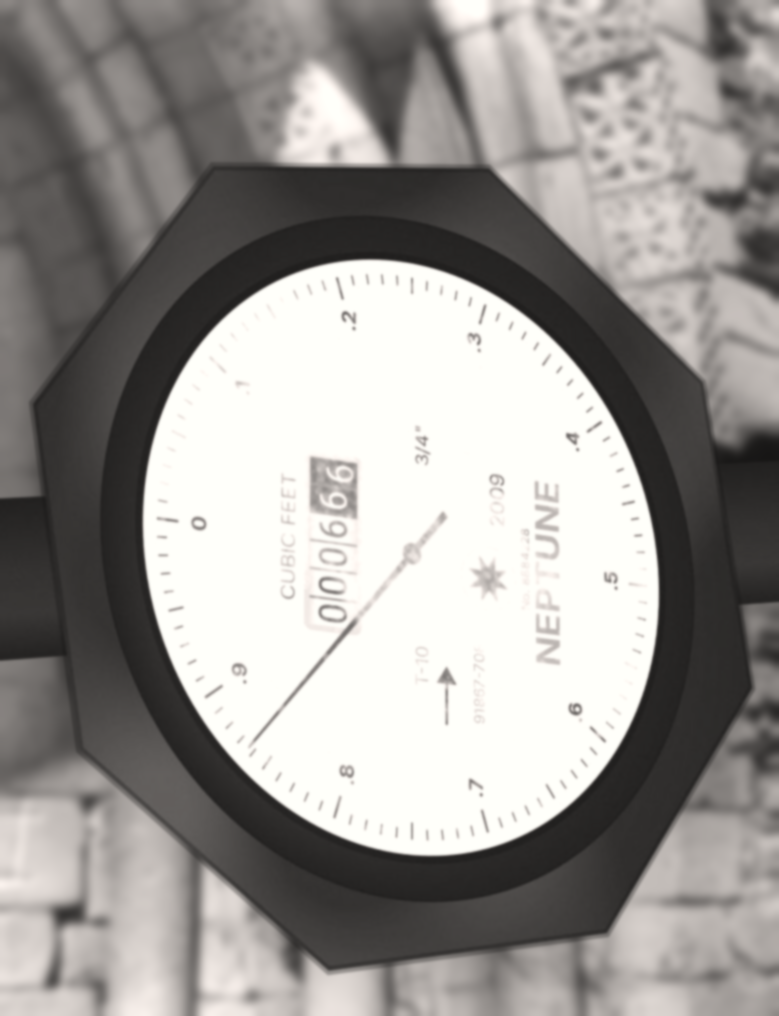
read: 665.86 ft³
